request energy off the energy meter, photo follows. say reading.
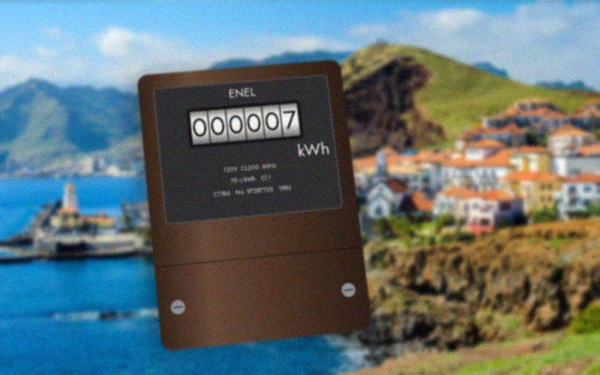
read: 7 kWh
